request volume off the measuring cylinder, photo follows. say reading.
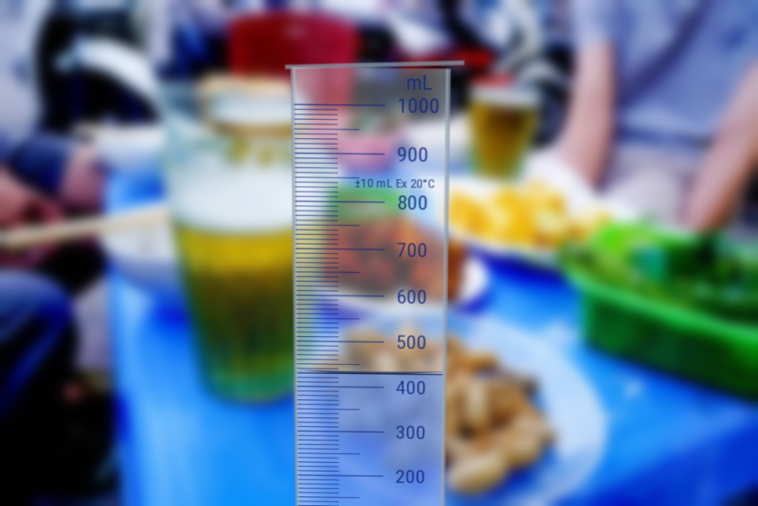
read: 430 mL
